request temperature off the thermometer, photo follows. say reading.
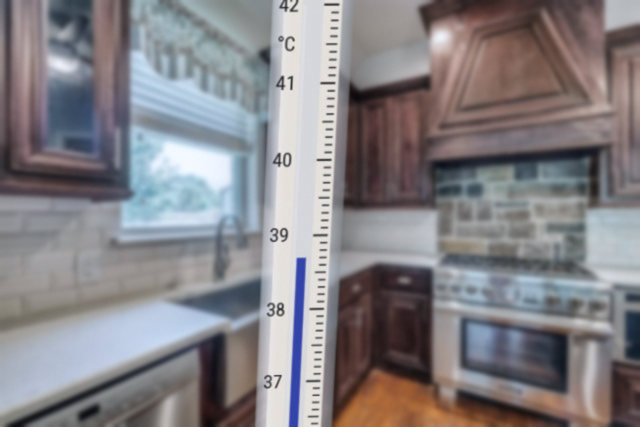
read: 38.7 °C
